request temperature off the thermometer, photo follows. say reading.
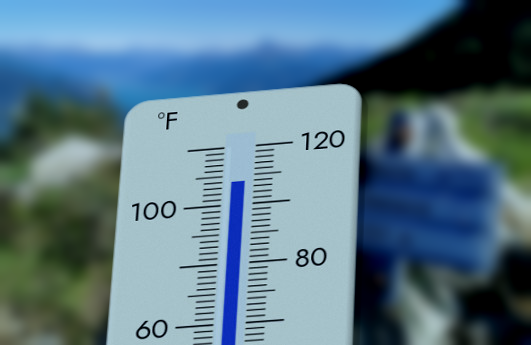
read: 108 °F
